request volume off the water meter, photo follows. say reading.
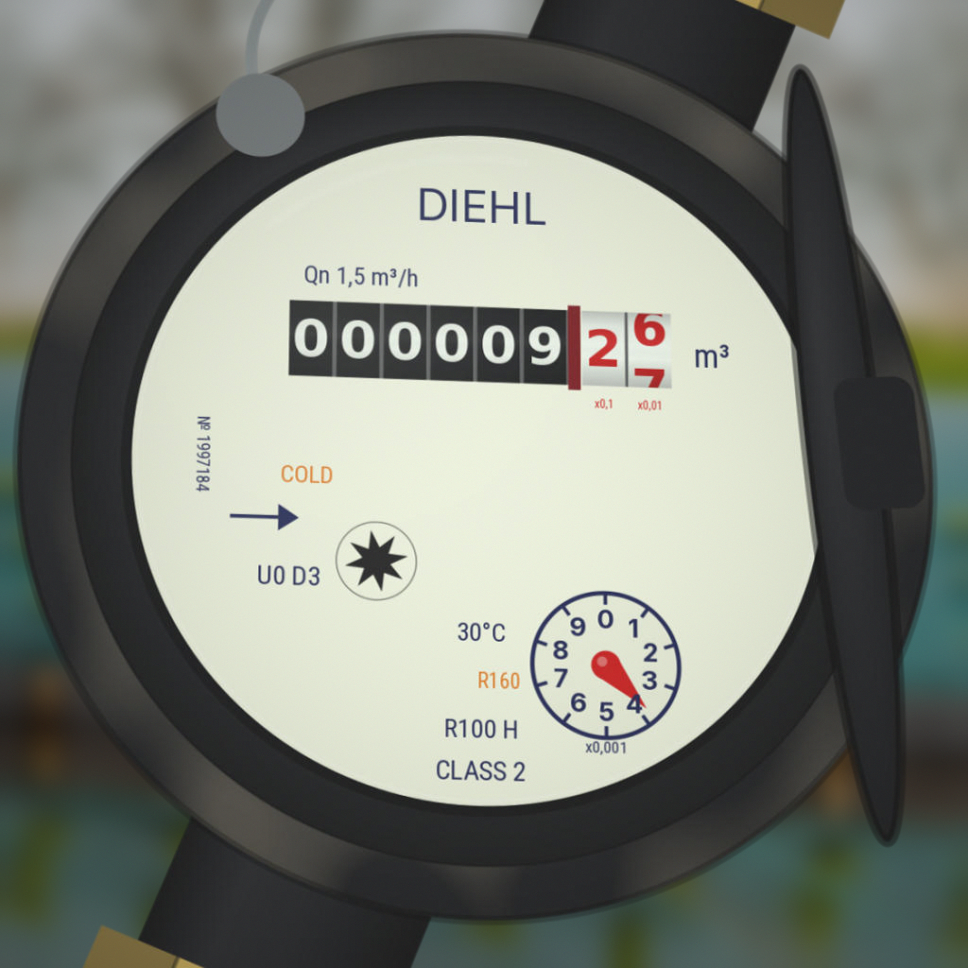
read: 9.263 m³
